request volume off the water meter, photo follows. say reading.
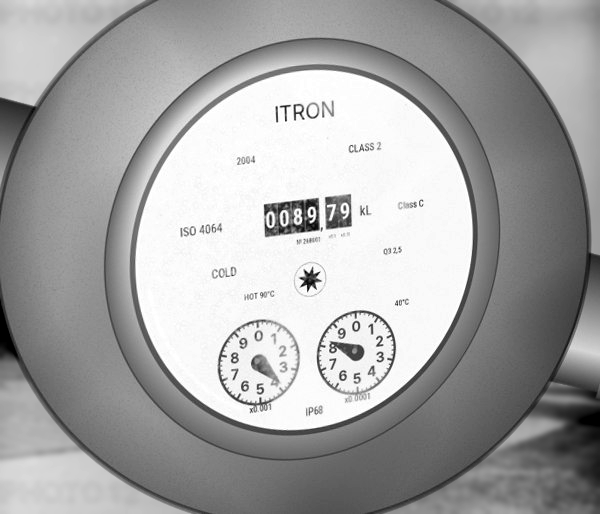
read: 89.7938 kL
